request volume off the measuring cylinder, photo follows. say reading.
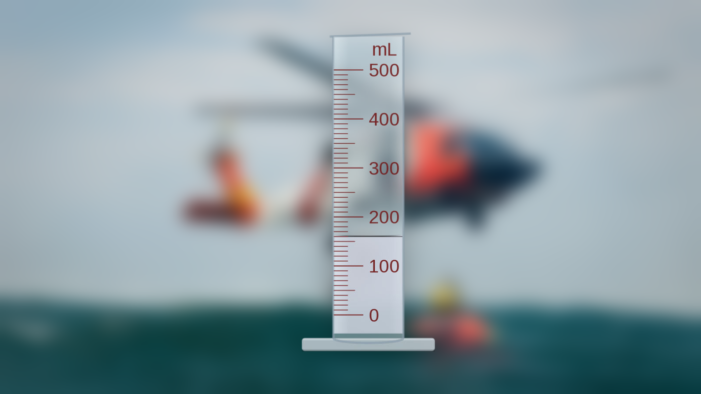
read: 160 mL
